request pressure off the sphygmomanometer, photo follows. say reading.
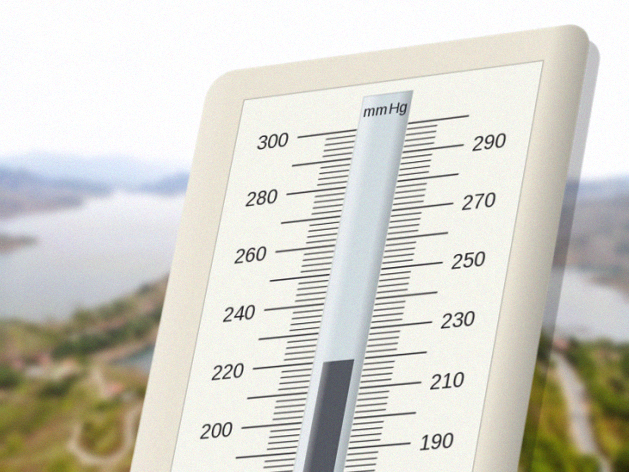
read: 220 mmHg
